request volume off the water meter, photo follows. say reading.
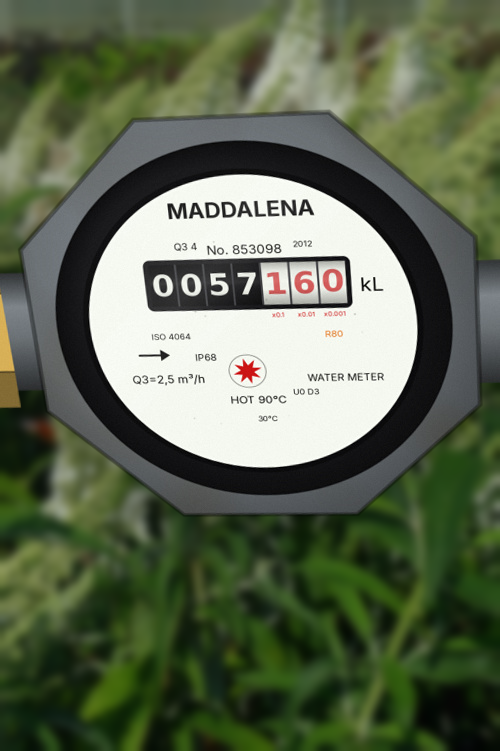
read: 57.160 kL
